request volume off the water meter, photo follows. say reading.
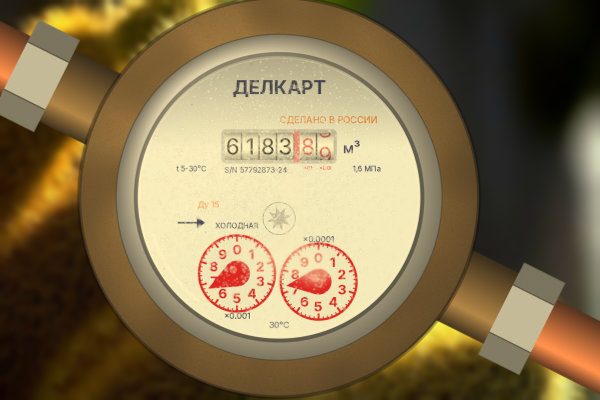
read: 6183.8867 m³
